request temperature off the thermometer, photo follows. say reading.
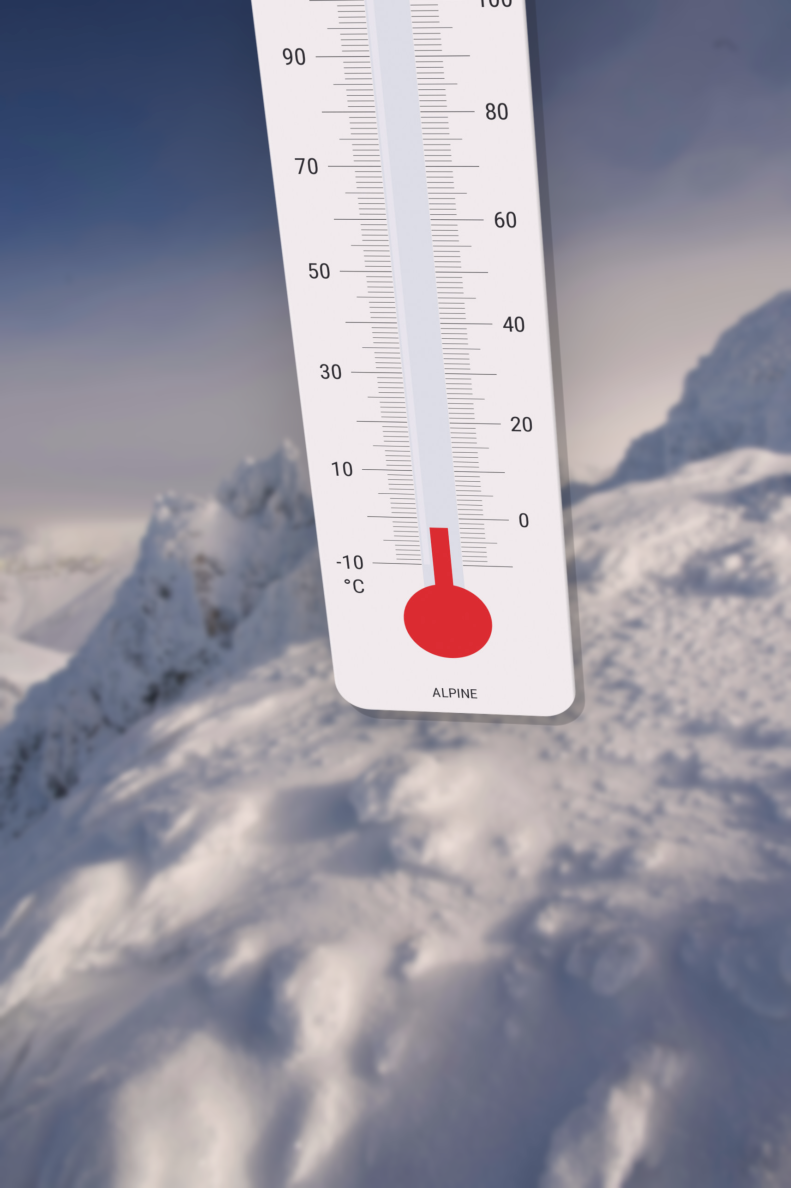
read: -2 °C
